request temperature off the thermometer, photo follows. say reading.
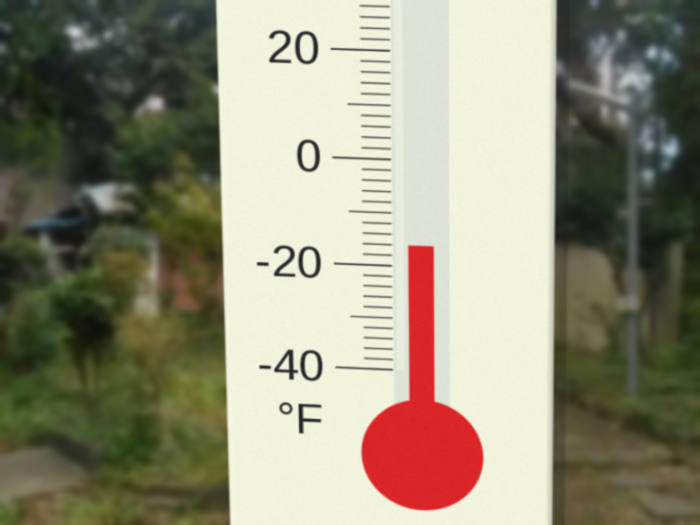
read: -16 °F
